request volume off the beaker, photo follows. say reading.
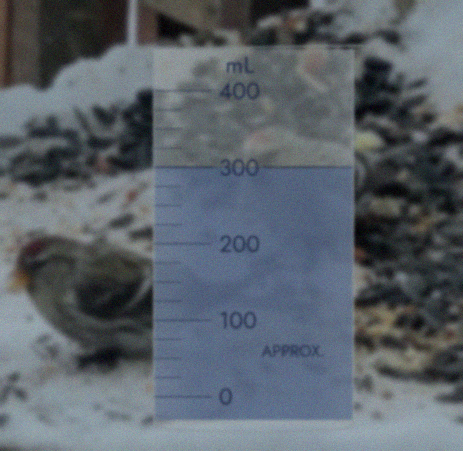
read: 300 mL
